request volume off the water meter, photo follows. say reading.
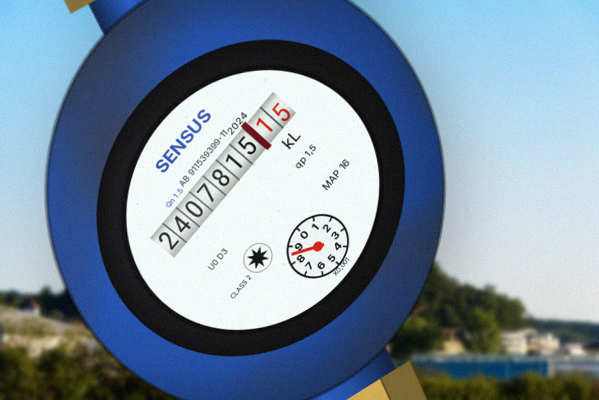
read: 2407815.148 kL
